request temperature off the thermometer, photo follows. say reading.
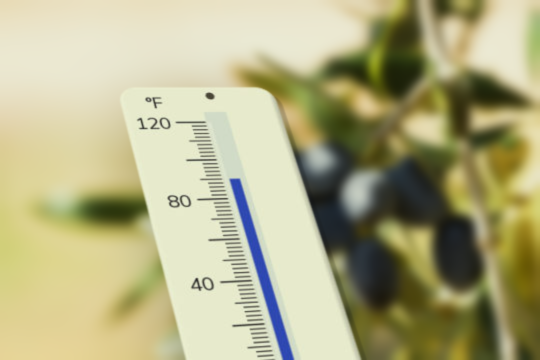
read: 90 °F
